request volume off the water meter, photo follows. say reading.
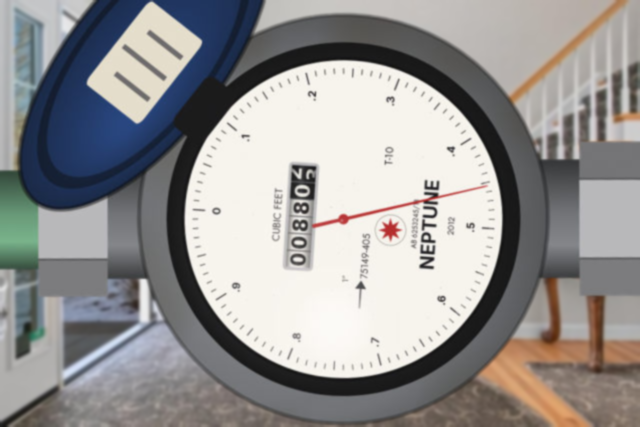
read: 8802.45 ft³
